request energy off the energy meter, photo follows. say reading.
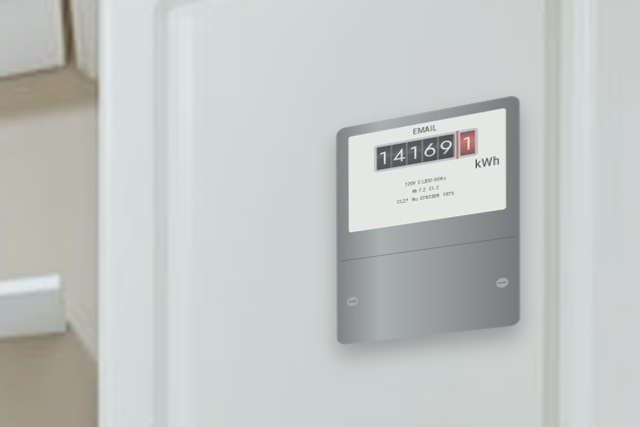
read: 14169.1 kWh
